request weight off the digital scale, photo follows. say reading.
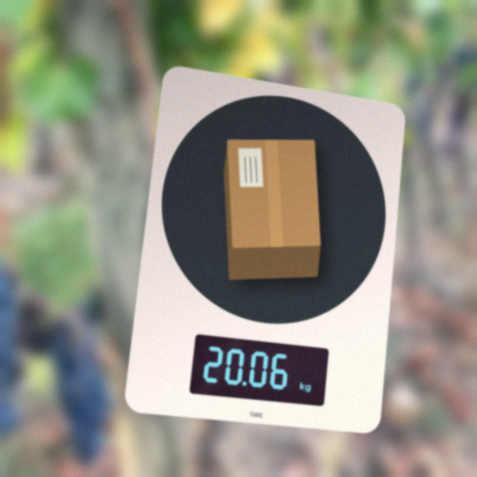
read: 20.06 kg
